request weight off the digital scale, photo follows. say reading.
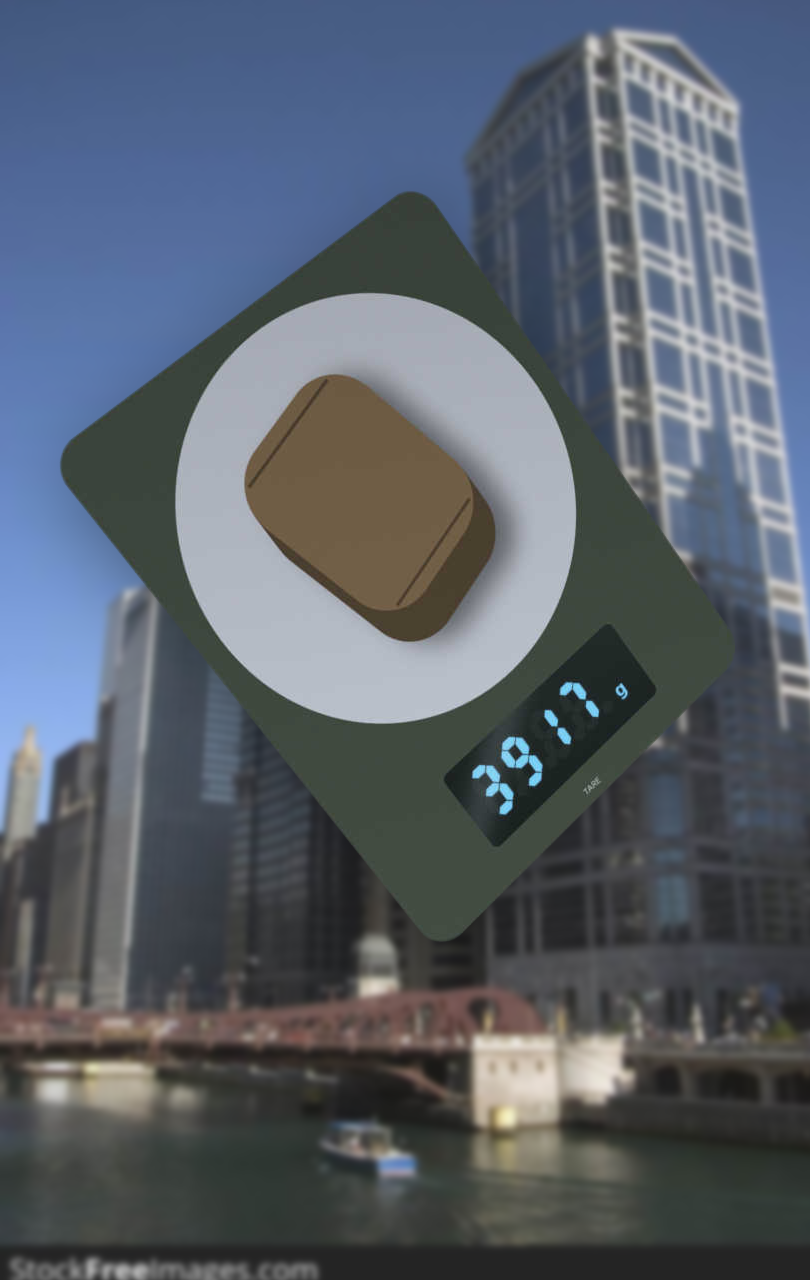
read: 3917 g
